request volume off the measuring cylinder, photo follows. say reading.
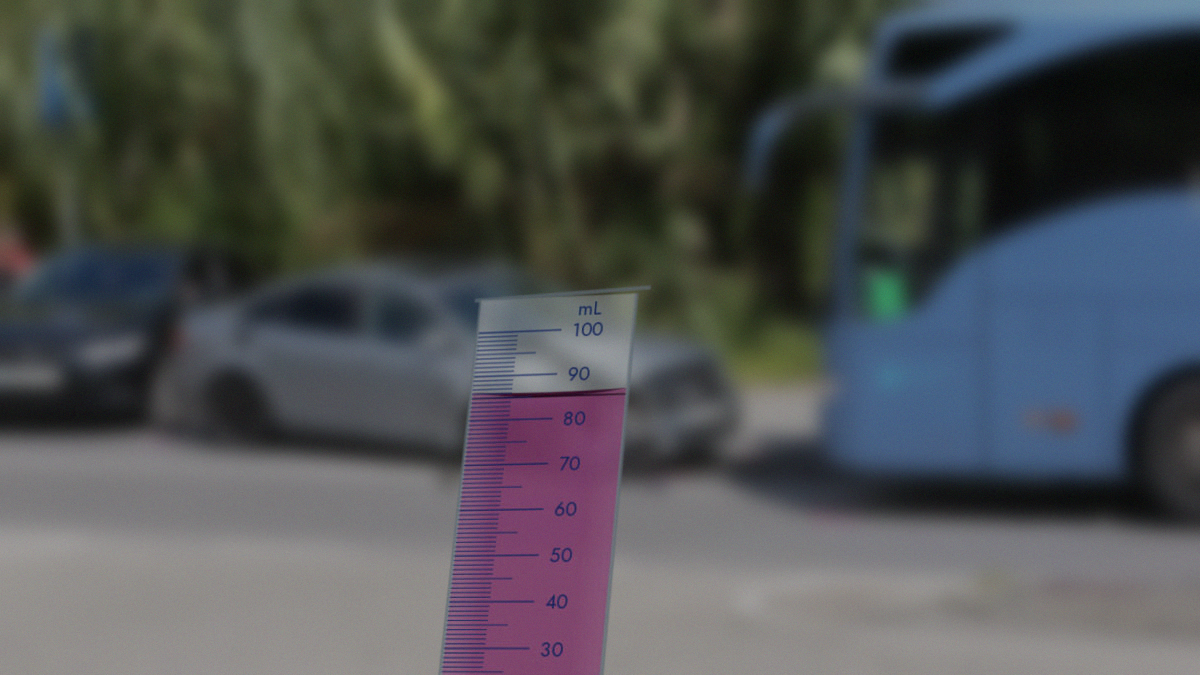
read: 85 mL
